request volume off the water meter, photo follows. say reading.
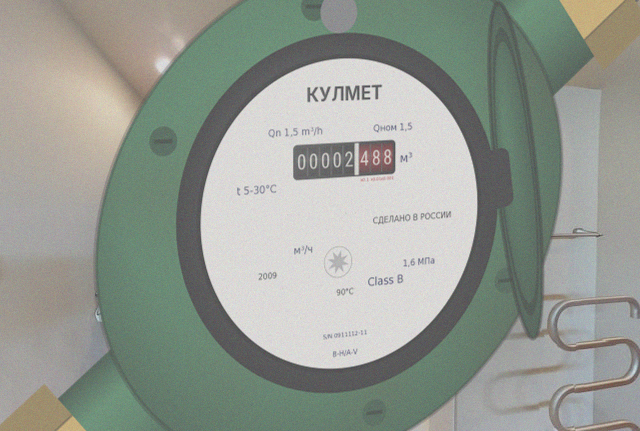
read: 2.488 m³
